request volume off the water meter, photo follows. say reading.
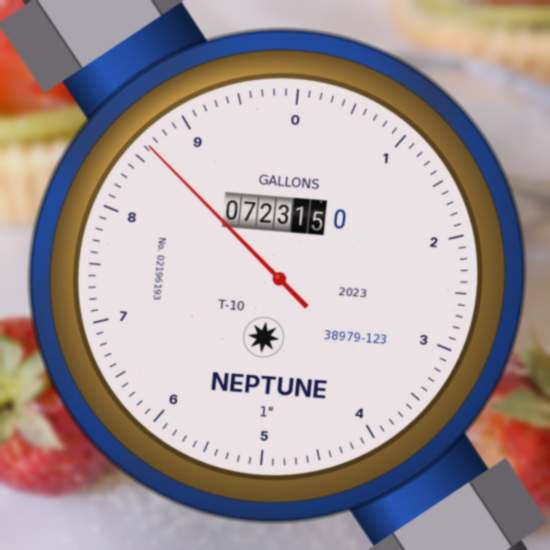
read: 723148.6 gal
